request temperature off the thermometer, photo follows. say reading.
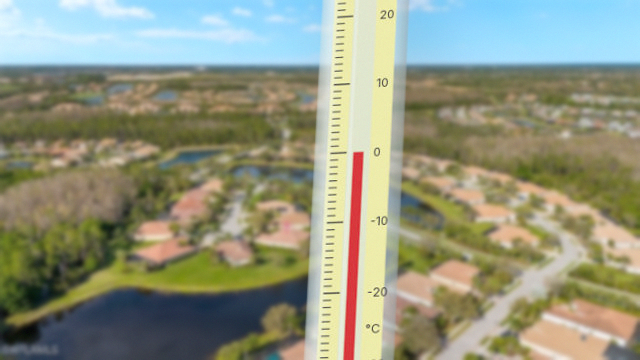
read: 0 °C
